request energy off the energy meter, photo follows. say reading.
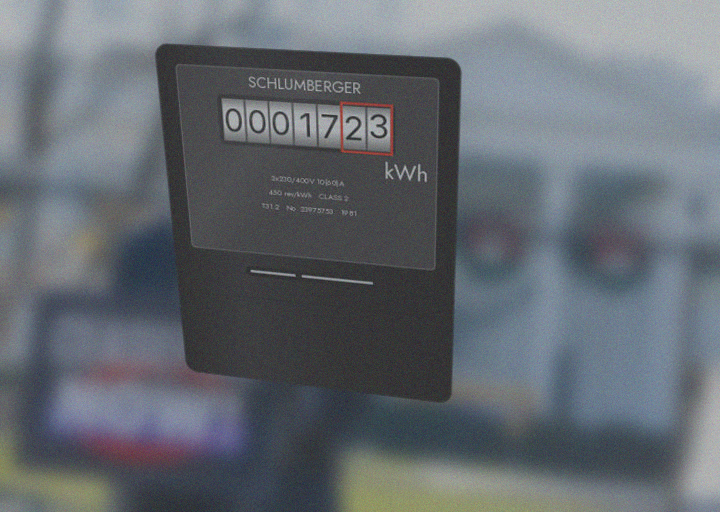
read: 17.23 kWh
